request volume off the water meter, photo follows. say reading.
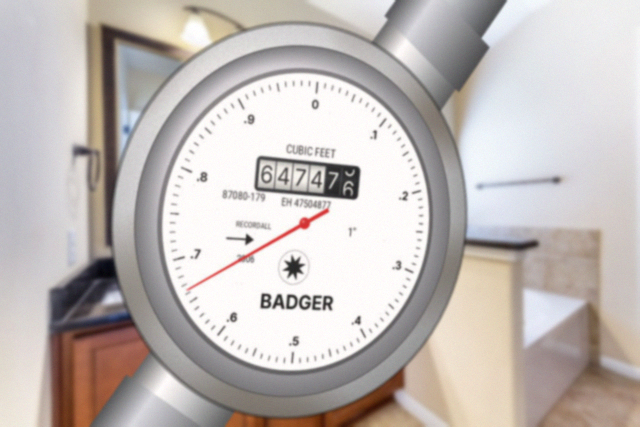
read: 647475.66 ft³
